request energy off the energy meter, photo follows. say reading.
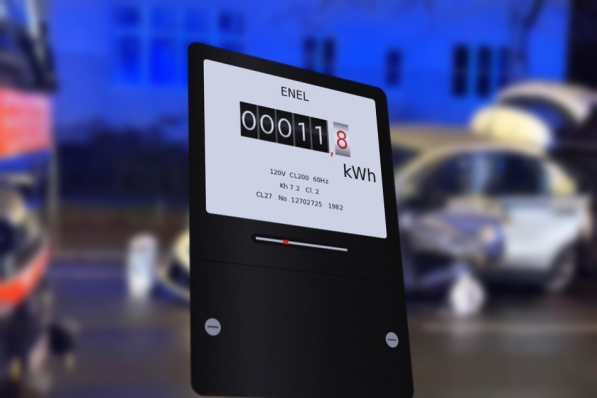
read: 11.8 kWh
